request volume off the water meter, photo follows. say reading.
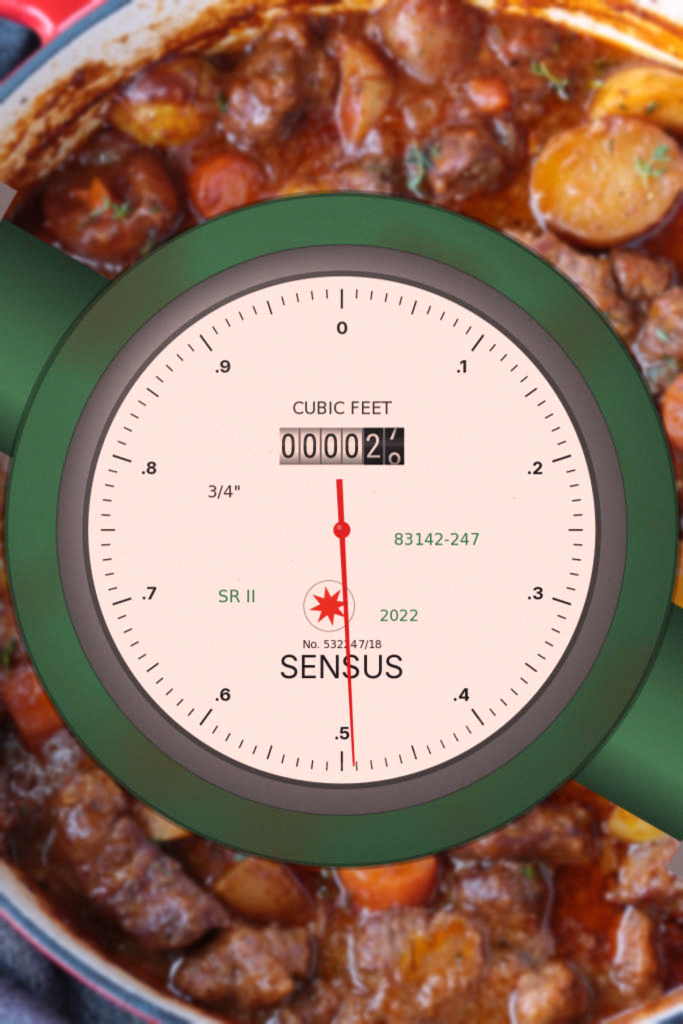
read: 27.49 ft³
